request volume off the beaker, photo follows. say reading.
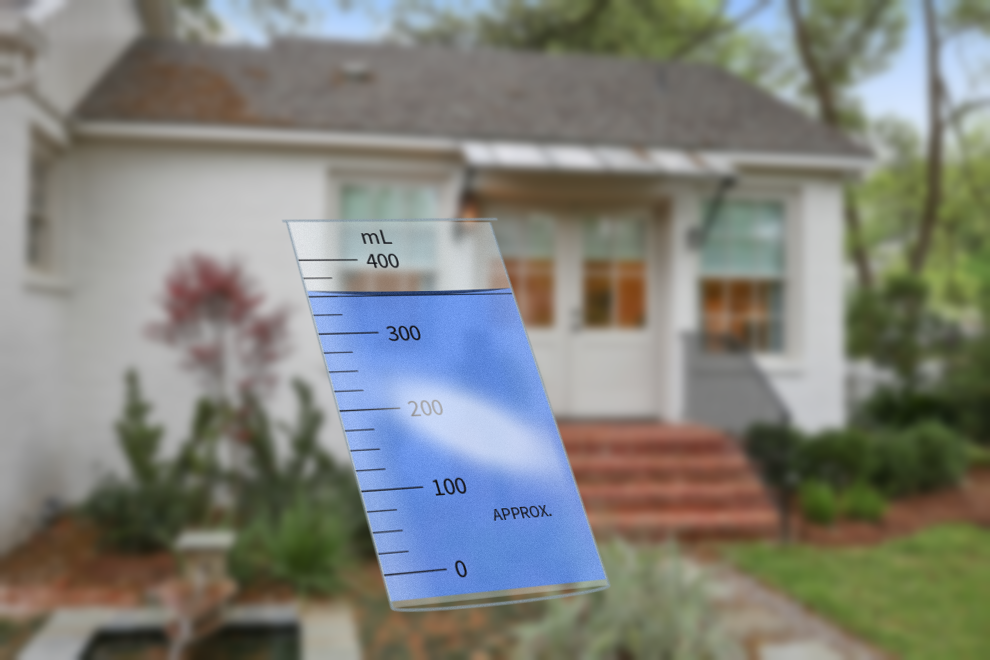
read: 350 mL
